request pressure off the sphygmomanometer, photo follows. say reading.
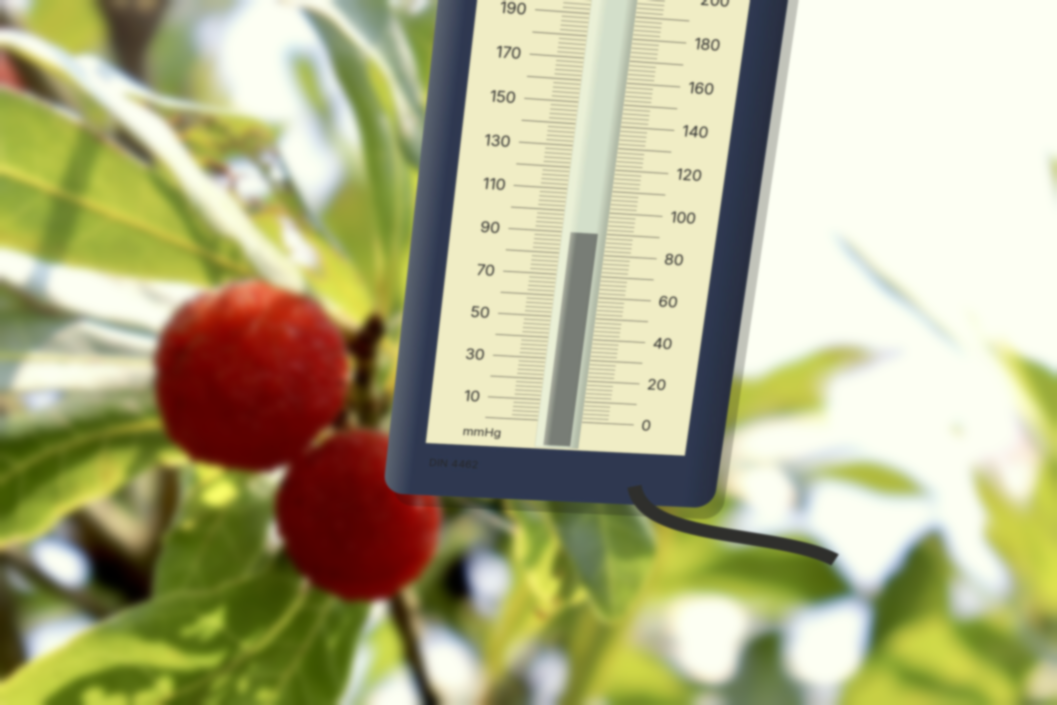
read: 90 mmHg
